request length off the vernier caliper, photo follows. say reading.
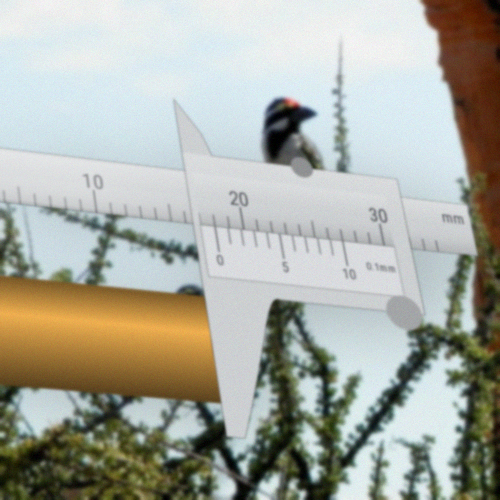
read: 18.0 mm
